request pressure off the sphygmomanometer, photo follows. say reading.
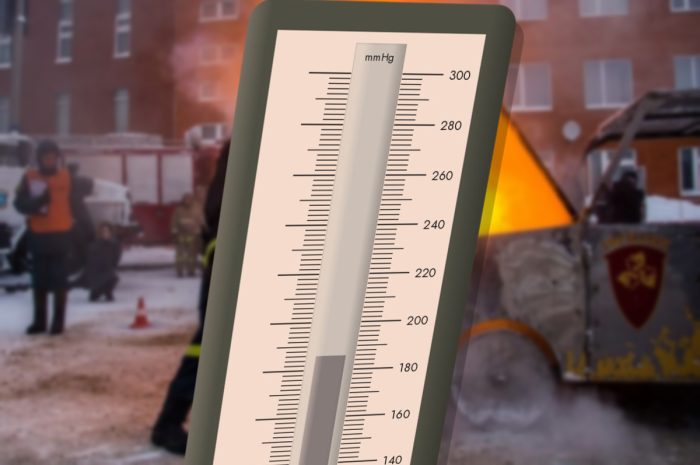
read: 186 mmHg
